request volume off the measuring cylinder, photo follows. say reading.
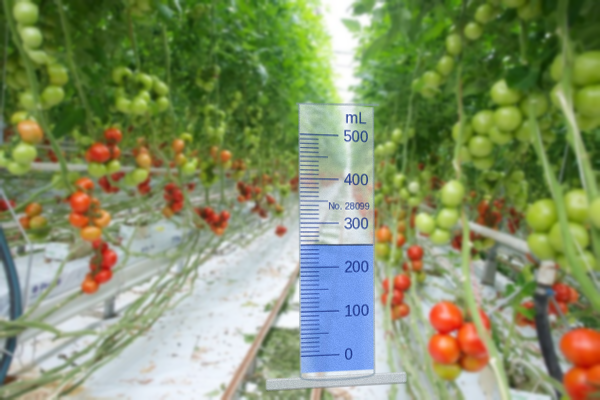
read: 250 mL
